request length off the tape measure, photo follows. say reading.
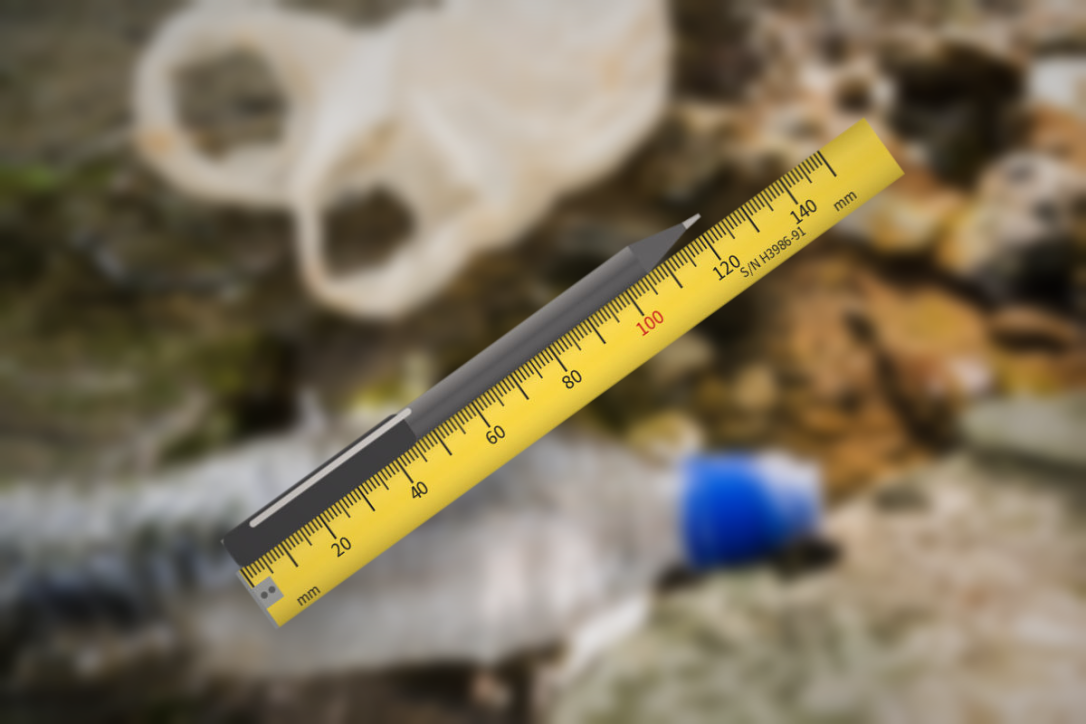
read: 122 mm
